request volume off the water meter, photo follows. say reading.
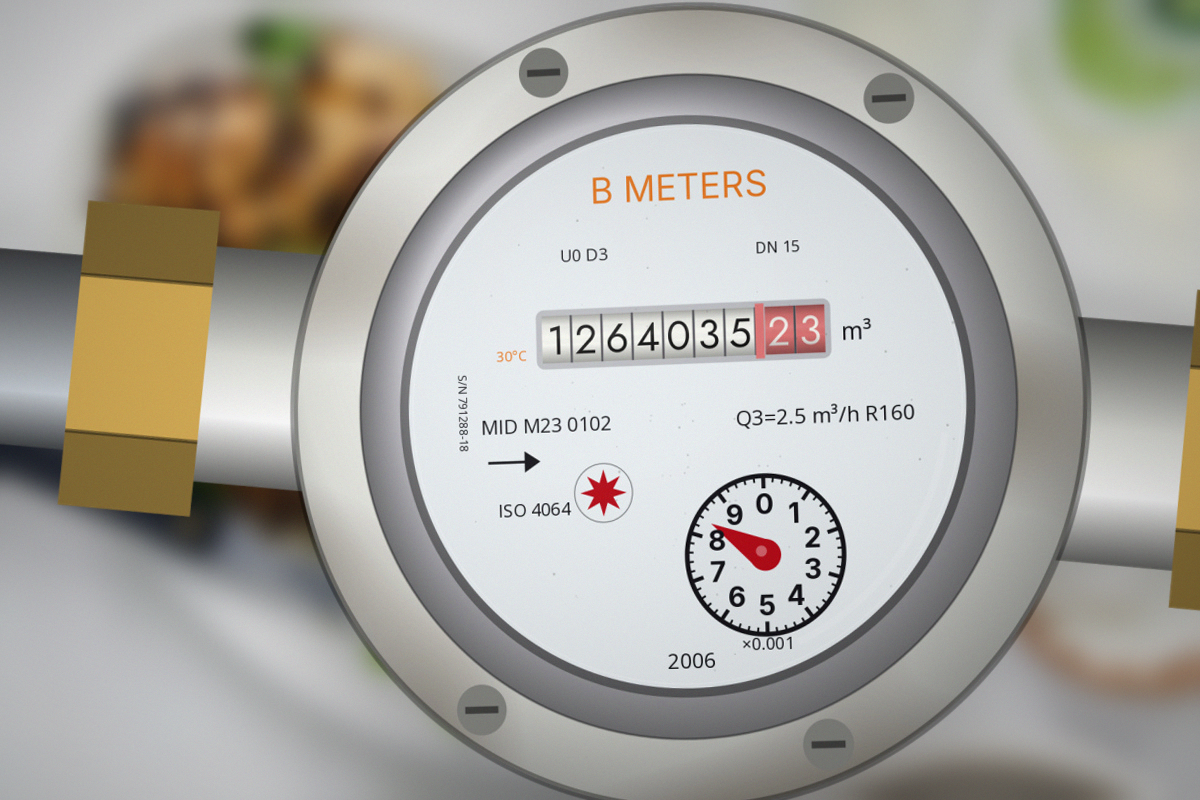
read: 1264035.238 m³
